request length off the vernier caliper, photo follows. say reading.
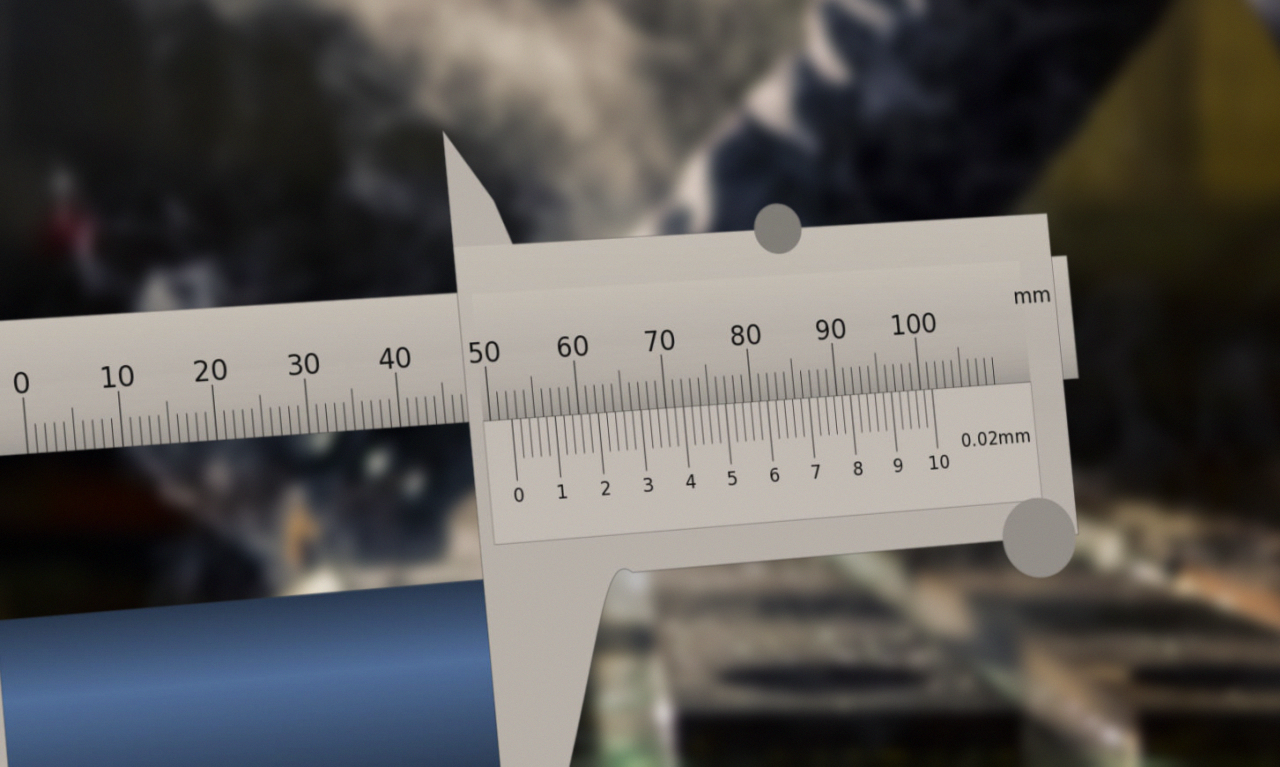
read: 52.4 mm
